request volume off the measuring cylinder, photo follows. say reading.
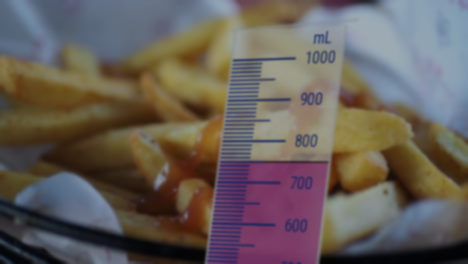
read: 750 mL
